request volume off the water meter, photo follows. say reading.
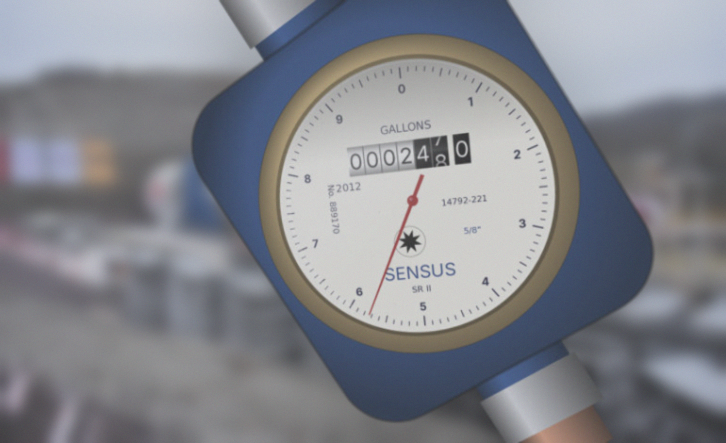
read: 2475.7 gal
